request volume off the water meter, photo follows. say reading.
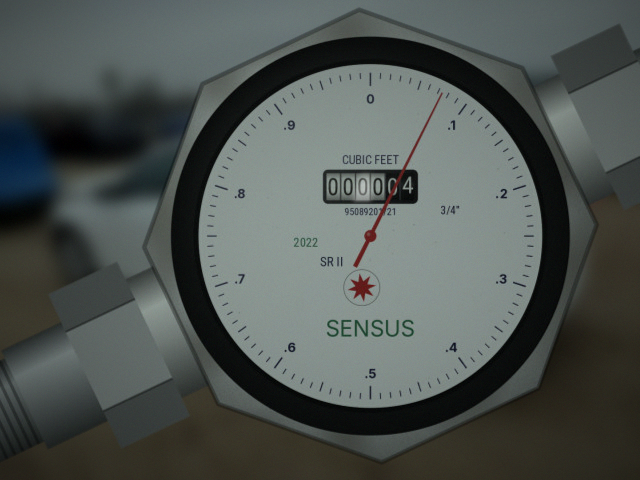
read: 4.07 ft³
